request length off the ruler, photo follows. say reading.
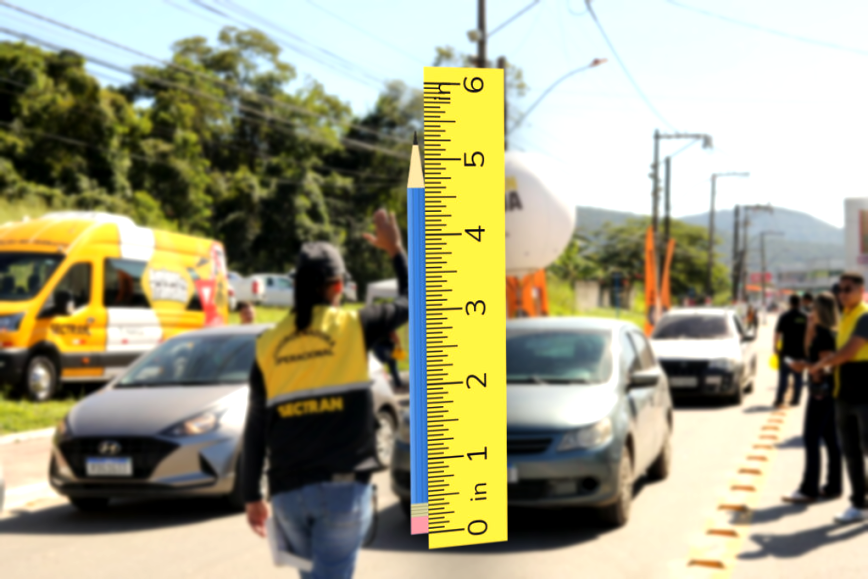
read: 5.375 in
